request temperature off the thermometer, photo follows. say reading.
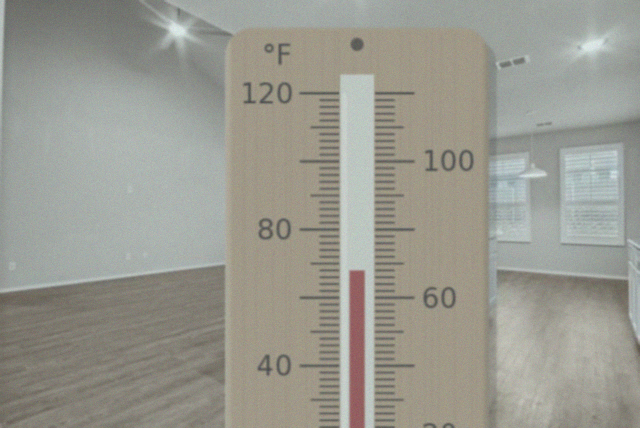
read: 68 °F
